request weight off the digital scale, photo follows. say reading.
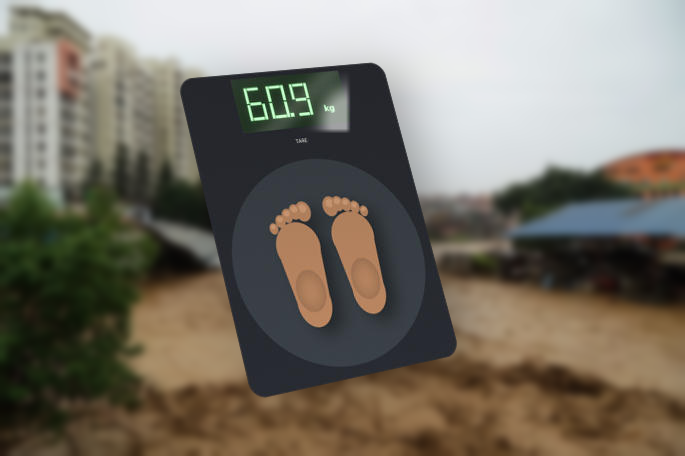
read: 60.9 kg
